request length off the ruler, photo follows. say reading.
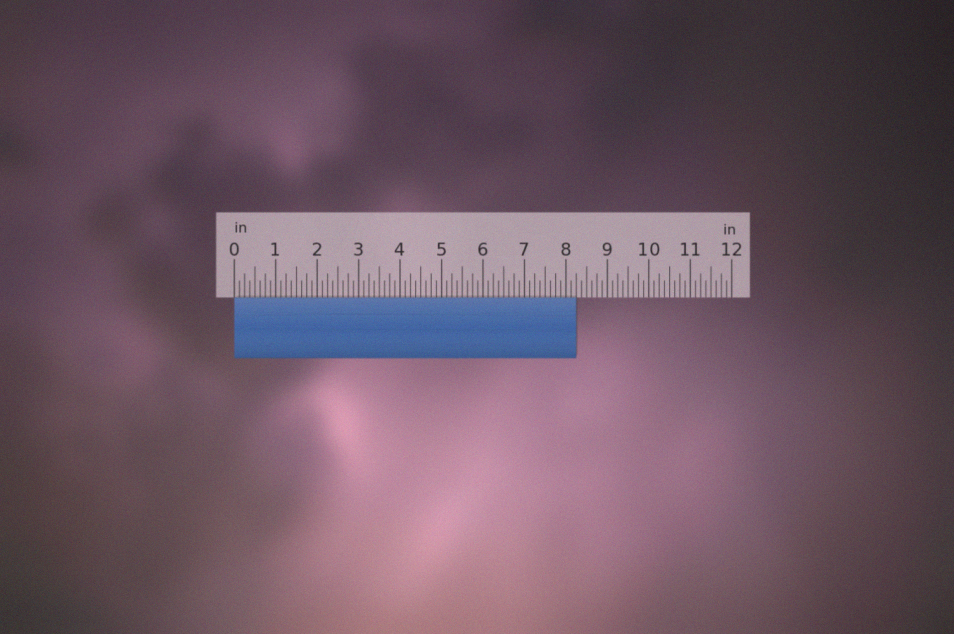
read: 8.25 in
